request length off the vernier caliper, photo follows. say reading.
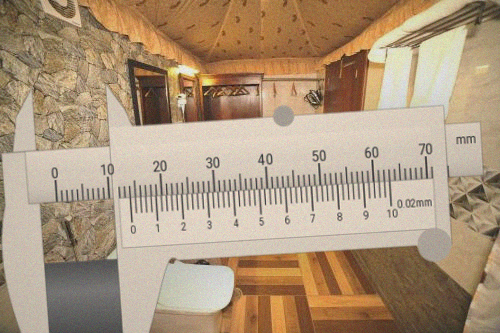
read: 14.0 mm
